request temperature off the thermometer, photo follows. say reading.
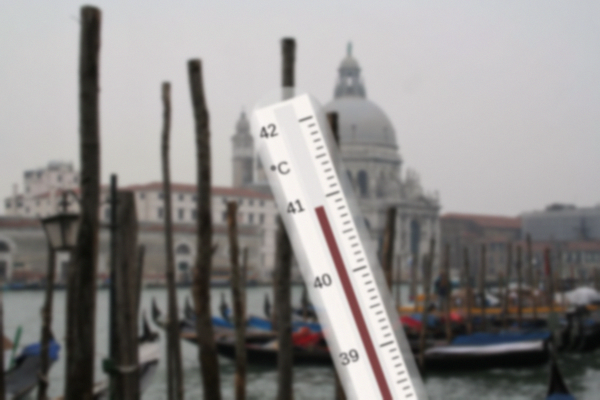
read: 40.9 °C
